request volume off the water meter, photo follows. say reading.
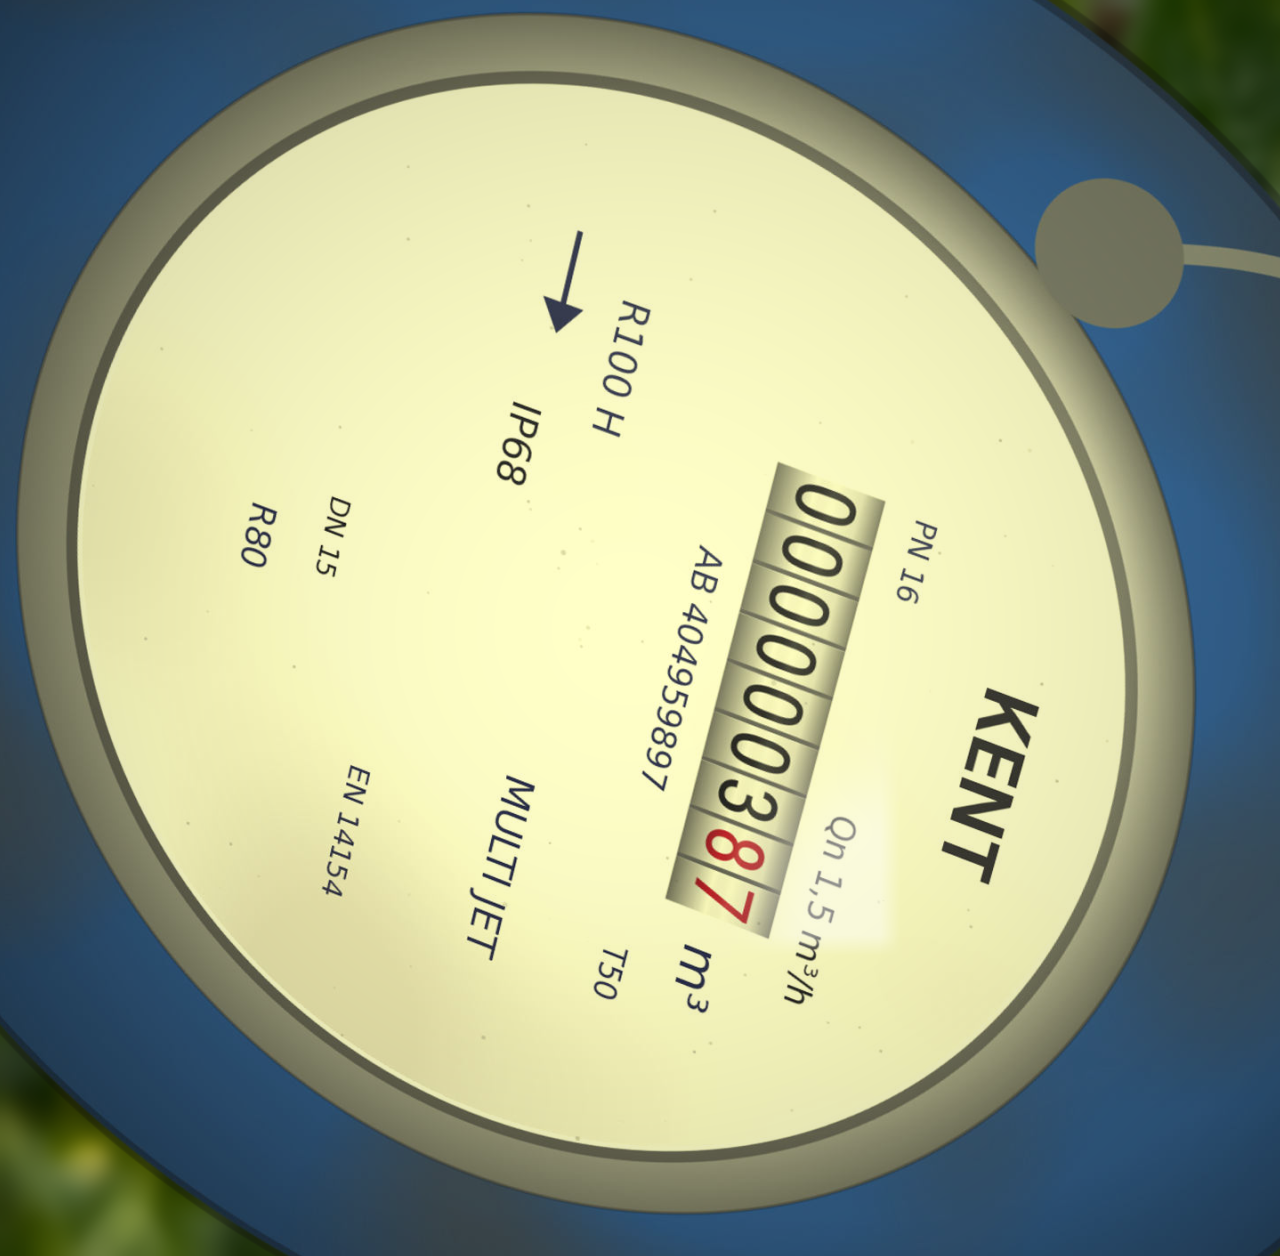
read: 3.87 m³
